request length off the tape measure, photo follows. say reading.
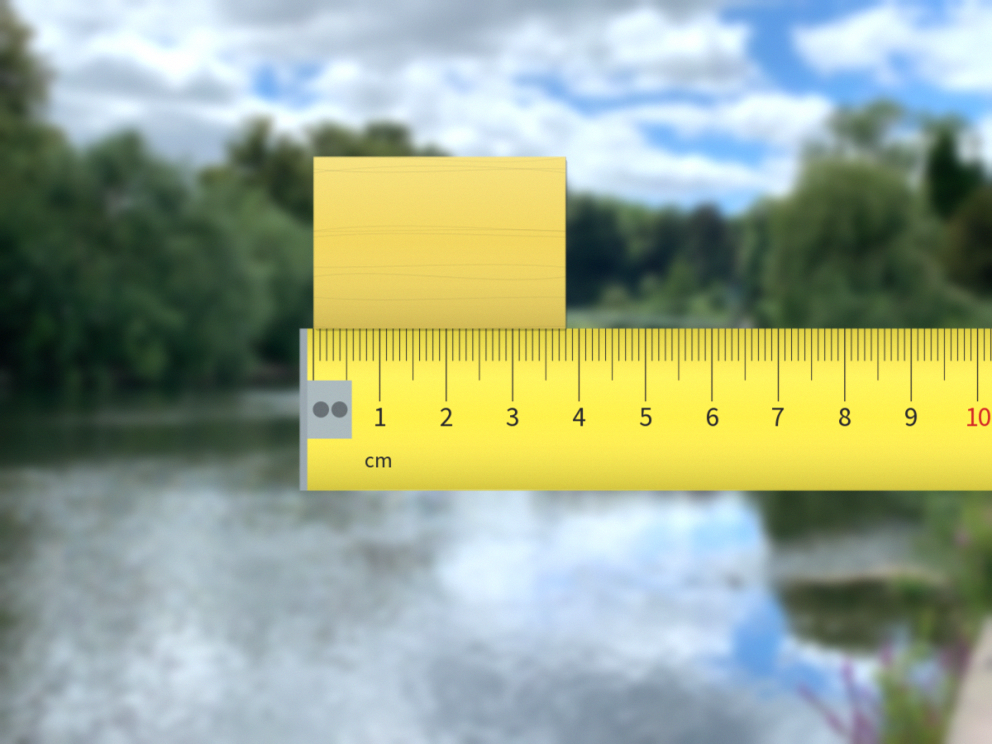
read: 3.8 cm
